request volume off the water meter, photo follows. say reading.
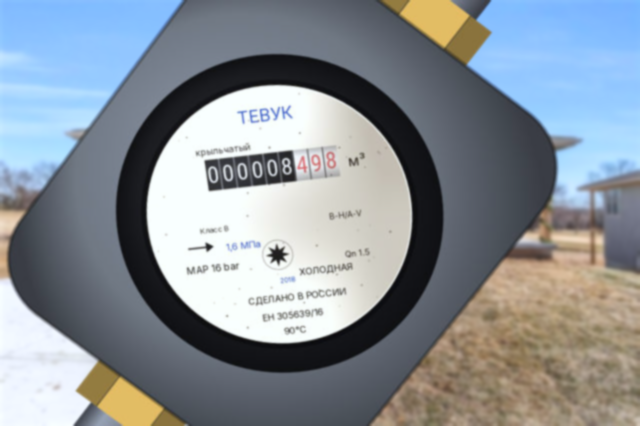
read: 8.498 m³
